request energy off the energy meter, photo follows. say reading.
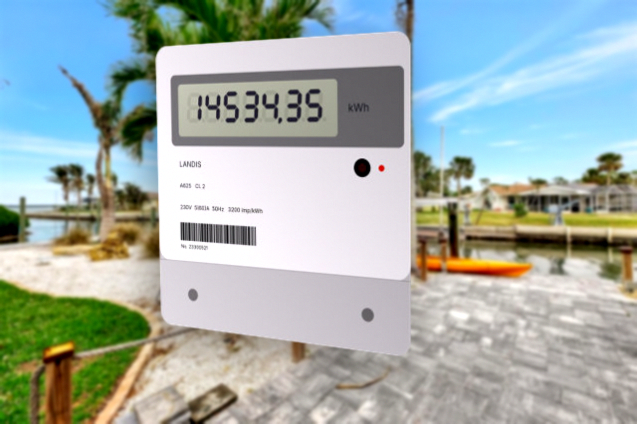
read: 14534.35 kWh
